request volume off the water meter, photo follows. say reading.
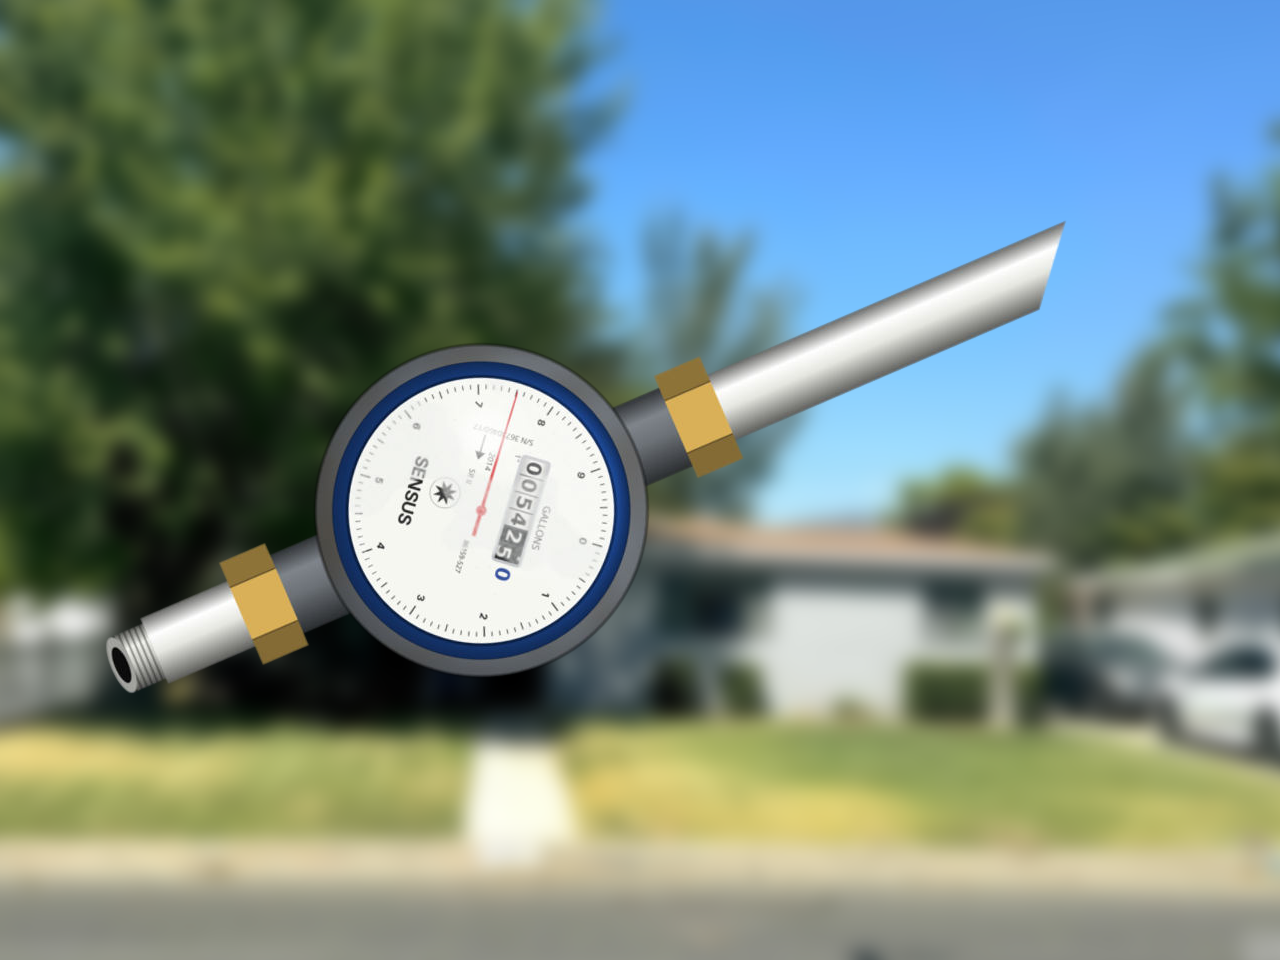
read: 54247.5 gal
